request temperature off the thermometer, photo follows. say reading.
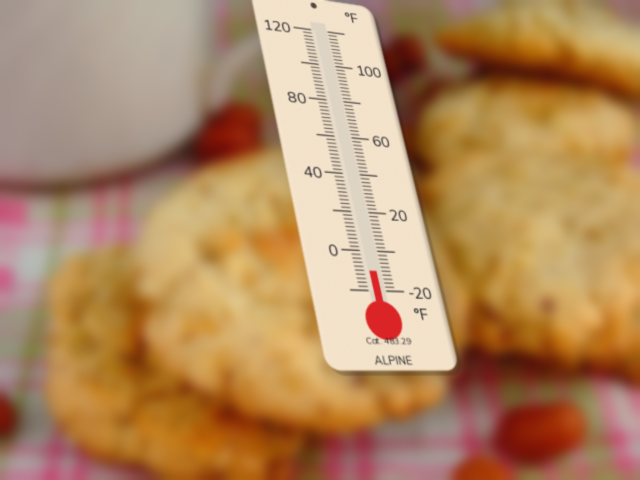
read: -10 °F
